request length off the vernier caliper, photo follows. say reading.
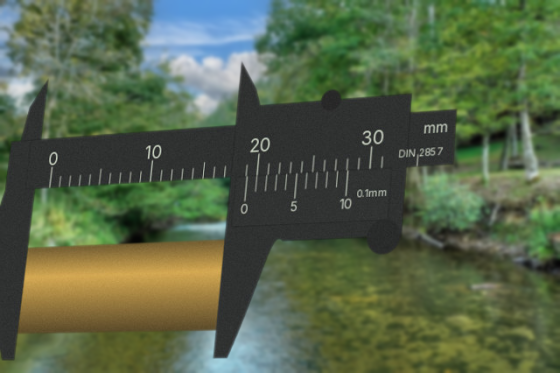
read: 19.1 mm
